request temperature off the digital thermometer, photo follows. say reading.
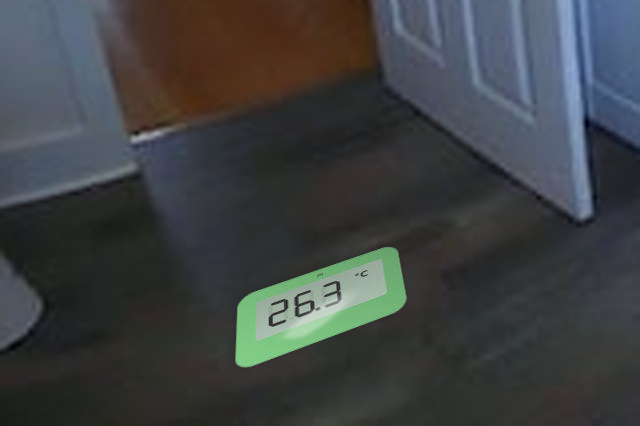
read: 26.3 °C
